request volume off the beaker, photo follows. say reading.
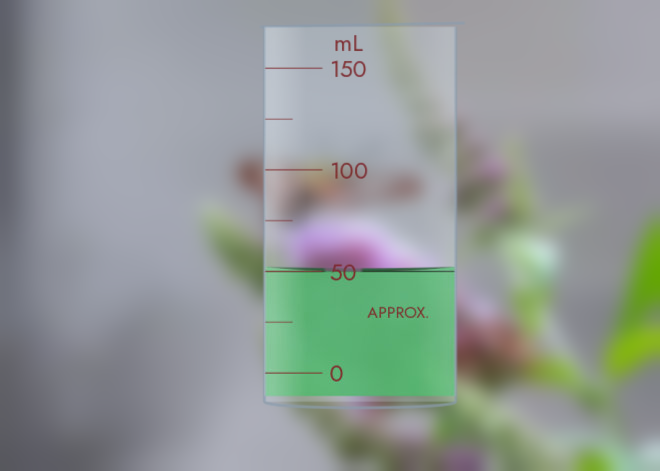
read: 50 mL
